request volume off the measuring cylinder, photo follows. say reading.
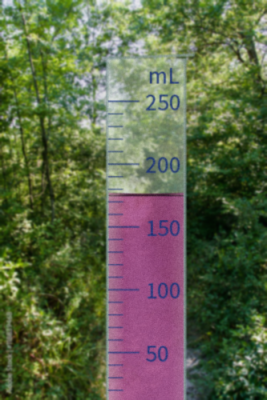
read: 175 mL
